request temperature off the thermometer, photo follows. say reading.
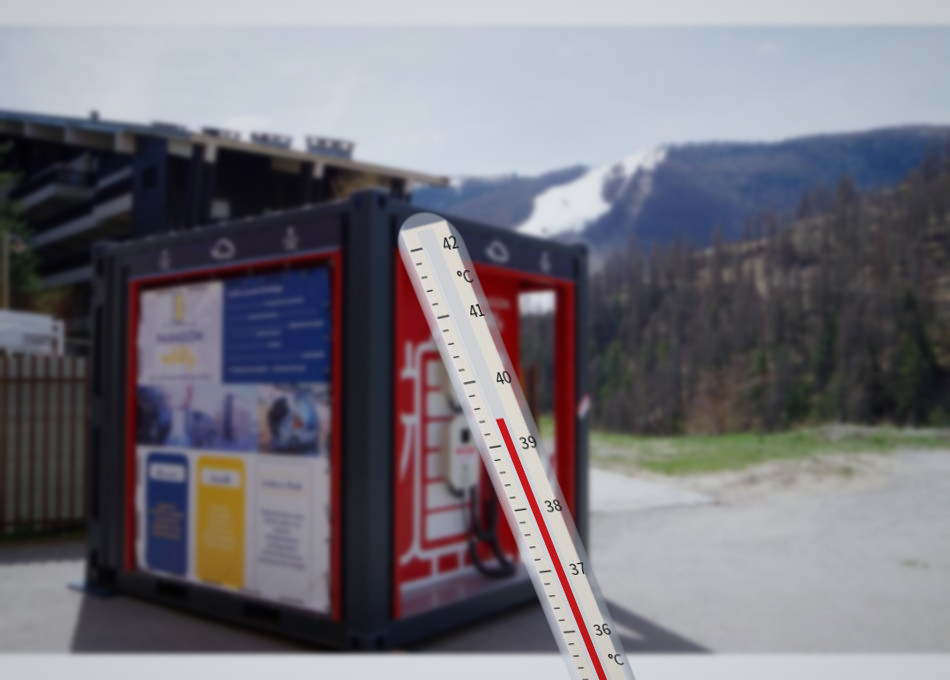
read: 39.4 °C
